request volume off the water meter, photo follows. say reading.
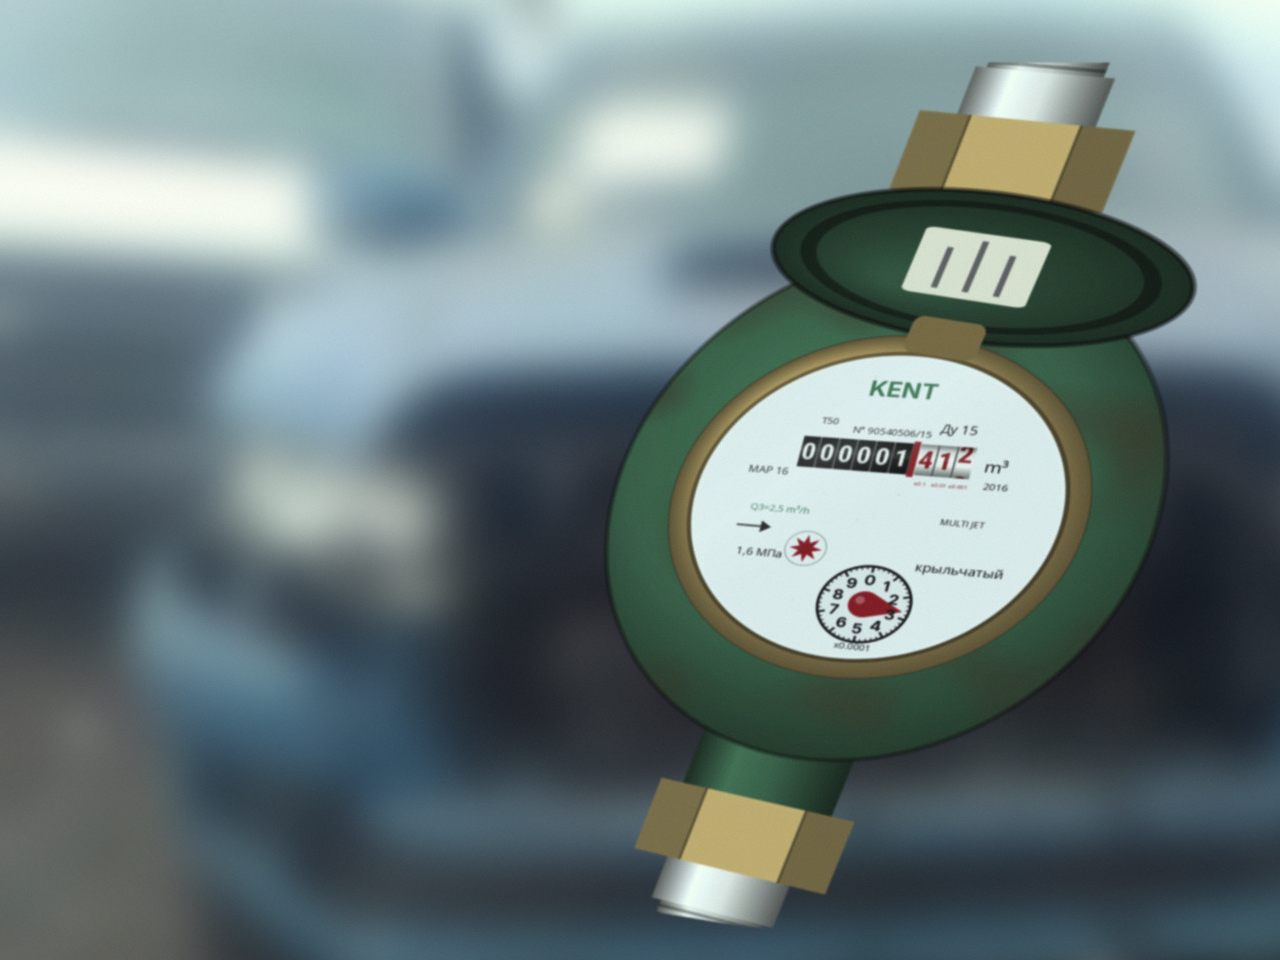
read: 1.4122 m³
